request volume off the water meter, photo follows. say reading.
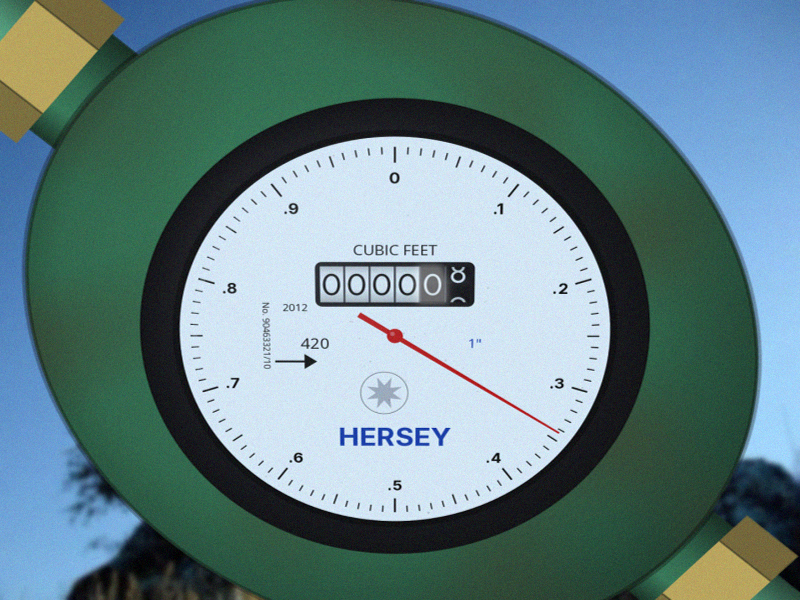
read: 8.34 ft³
